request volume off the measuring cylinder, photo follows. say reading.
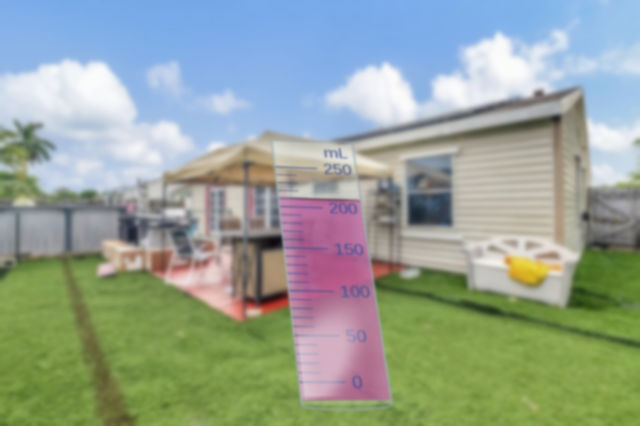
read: 210 mL
